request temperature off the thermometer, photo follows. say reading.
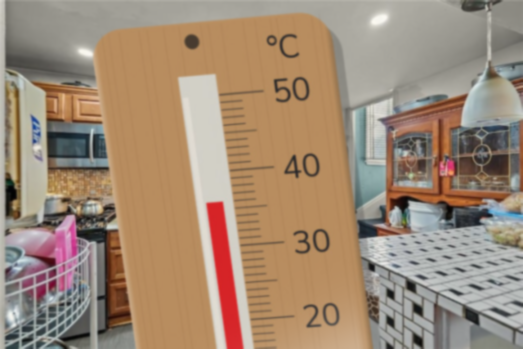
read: 36 °C
